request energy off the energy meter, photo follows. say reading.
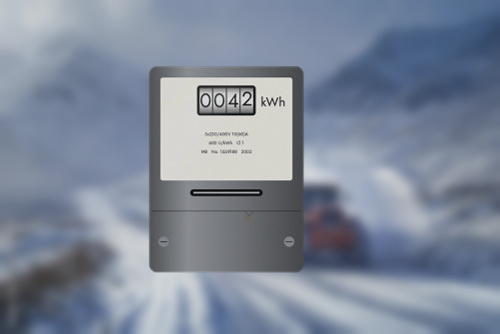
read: 42 kWh
